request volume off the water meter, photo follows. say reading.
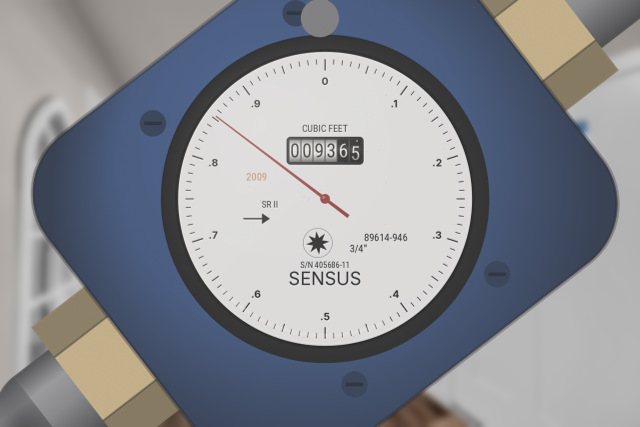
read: 9364.85 ft³
